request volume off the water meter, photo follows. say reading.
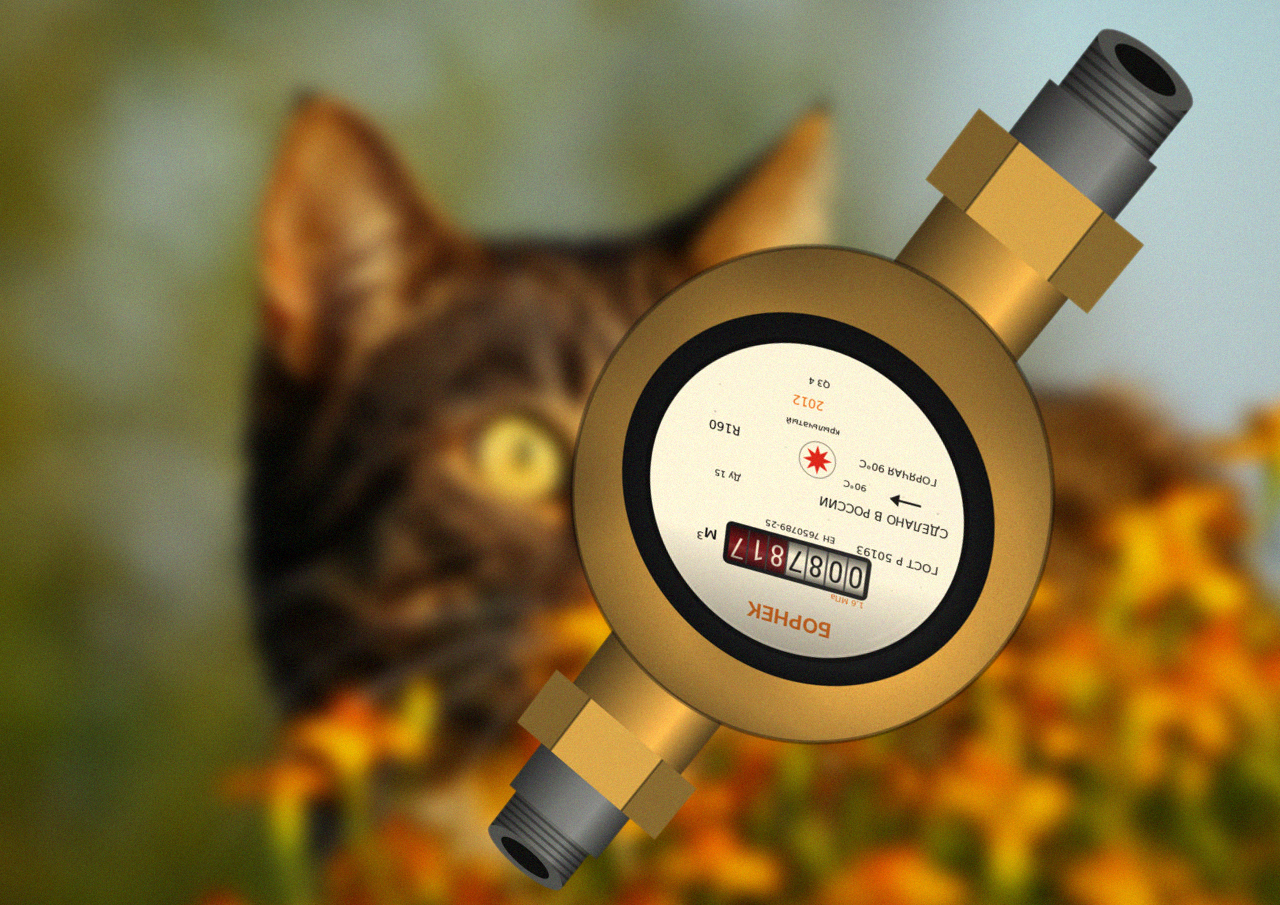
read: 87.817 m³
